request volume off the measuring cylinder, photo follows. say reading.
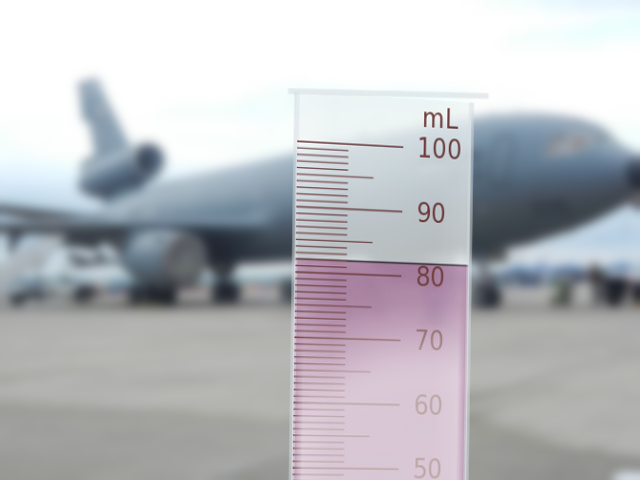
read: 82 mL
